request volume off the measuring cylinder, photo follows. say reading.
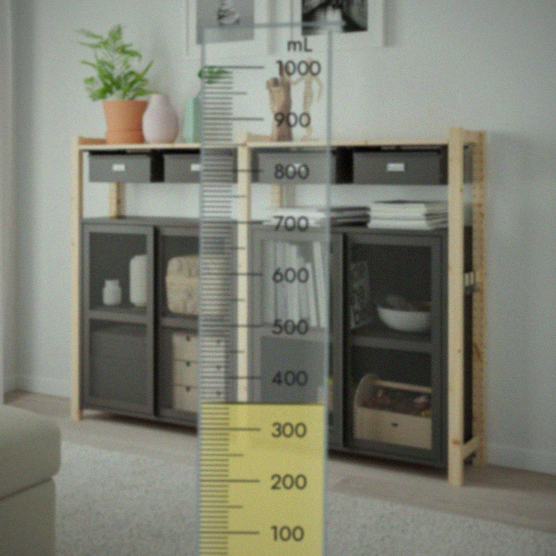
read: 350 mL
